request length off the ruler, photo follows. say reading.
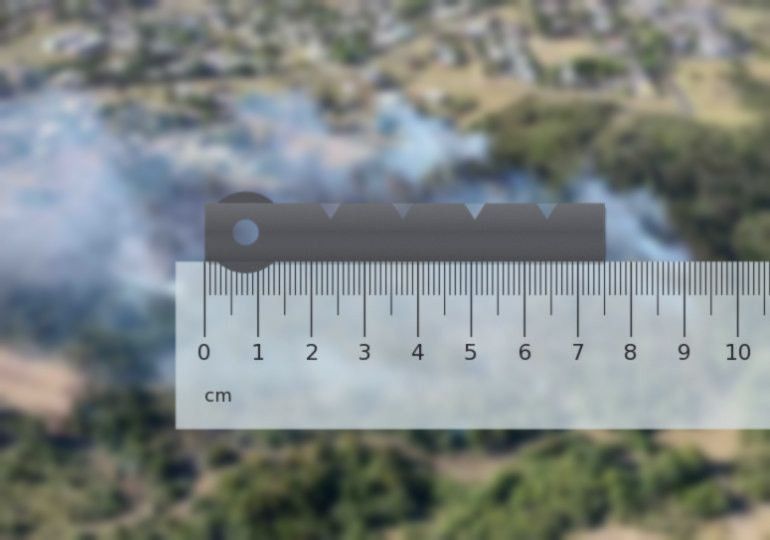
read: 7.5 cm
